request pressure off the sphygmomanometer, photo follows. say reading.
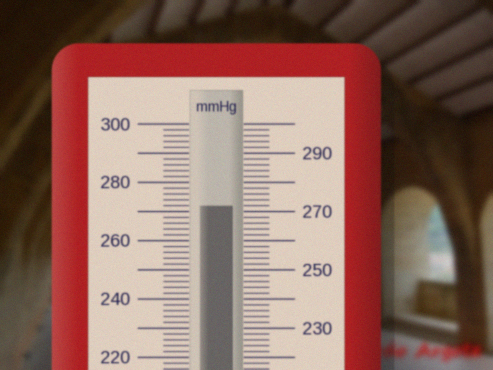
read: 272 mmHg
